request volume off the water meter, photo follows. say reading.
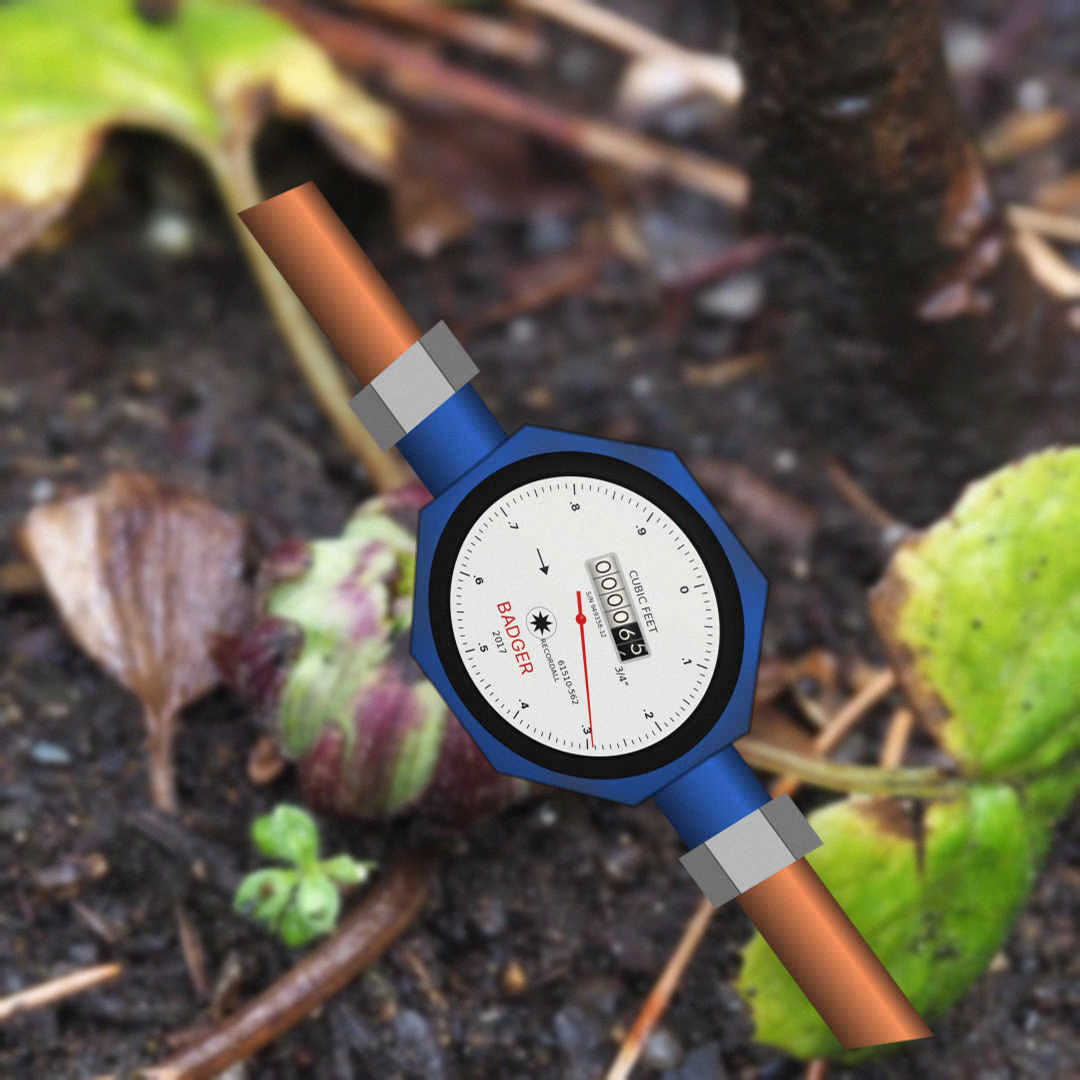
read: 65.29 ft³
